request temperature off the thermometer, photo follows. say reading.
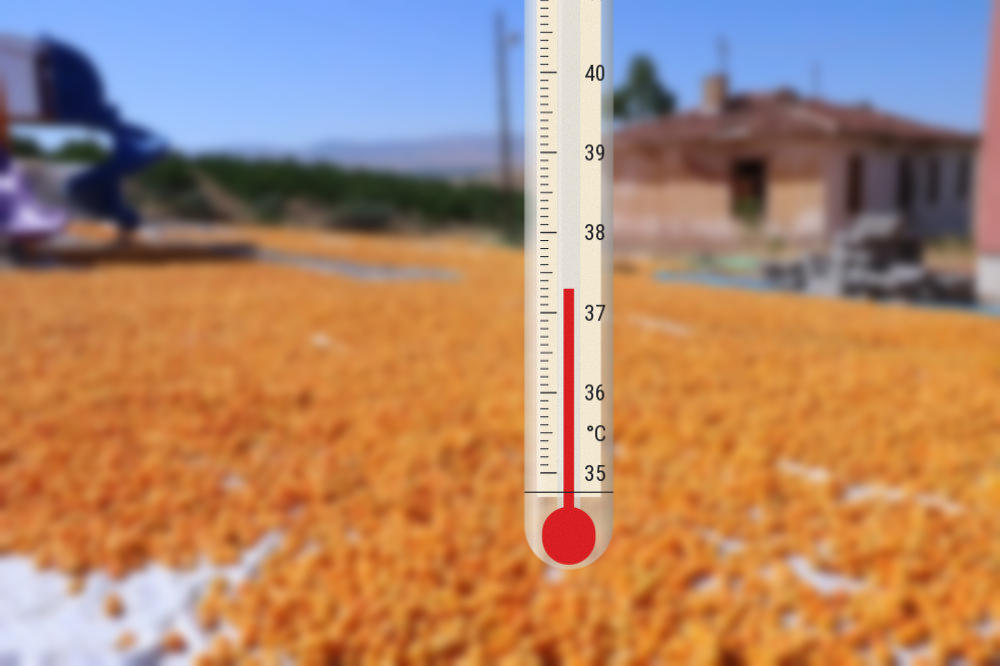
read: 37.3 °C
